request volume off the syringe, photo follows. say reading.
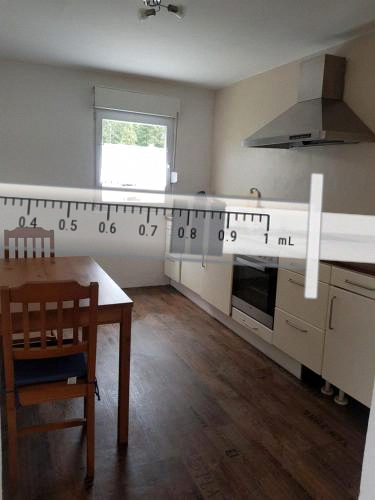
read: 0.76 mL
